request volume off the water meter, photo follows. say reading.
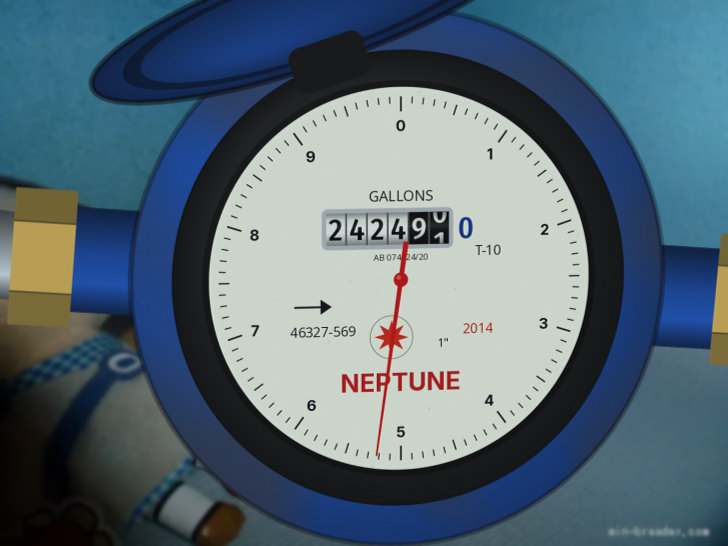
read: 2424905.2 gal
